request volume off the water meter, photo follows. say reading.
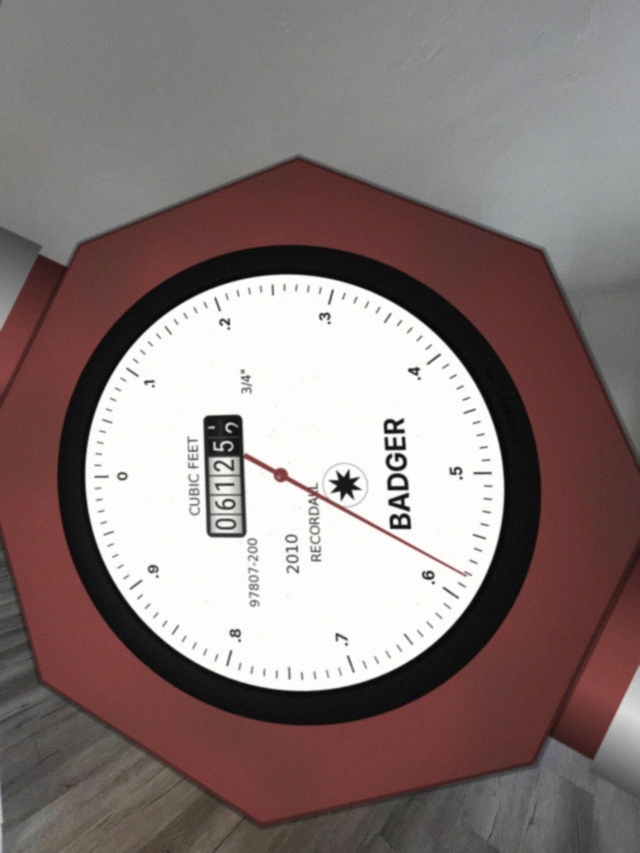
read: 61251.58 ft³
